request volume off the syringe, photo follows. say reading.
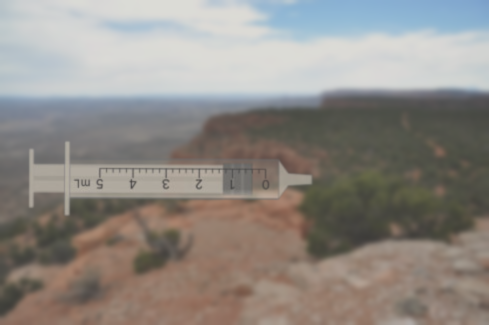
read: 0.4 mL
